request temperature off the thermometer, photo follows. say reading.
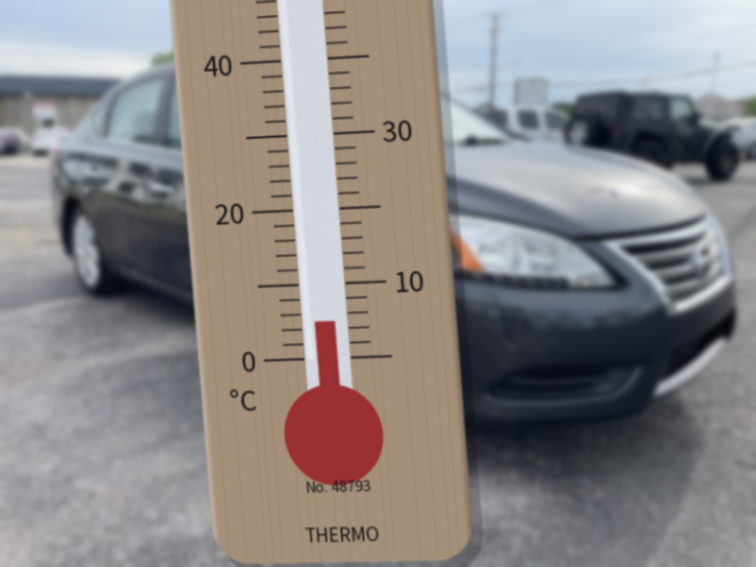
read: 5 °C
